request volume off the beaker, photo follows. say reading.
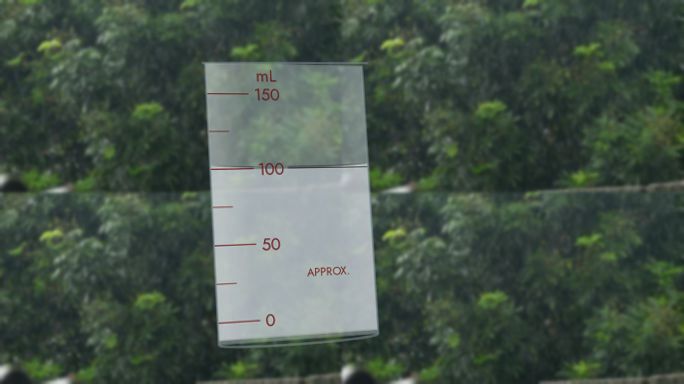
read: 100 mL
